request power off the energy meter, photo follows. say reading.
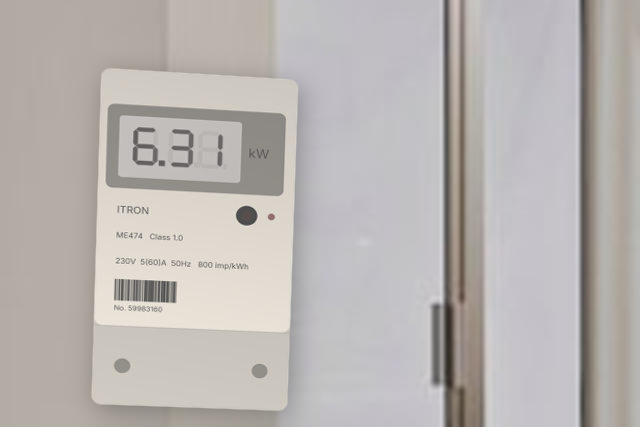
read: 6.31 kW
